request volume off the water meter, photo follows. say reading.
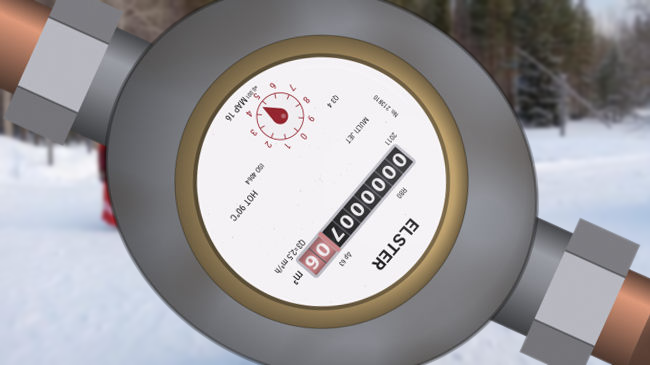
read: 7.064 m³
